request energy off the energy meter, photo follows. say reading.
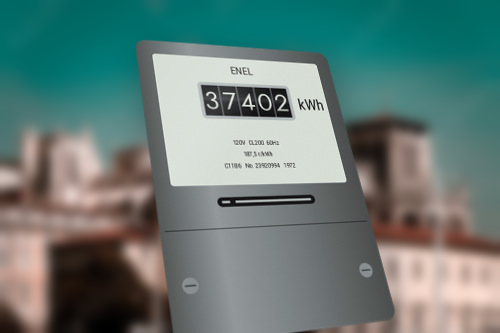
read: 37402 kWh
